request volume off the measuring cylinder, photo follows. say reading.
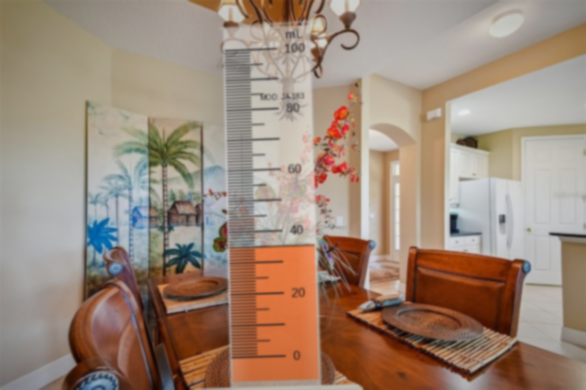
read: 35 mL
